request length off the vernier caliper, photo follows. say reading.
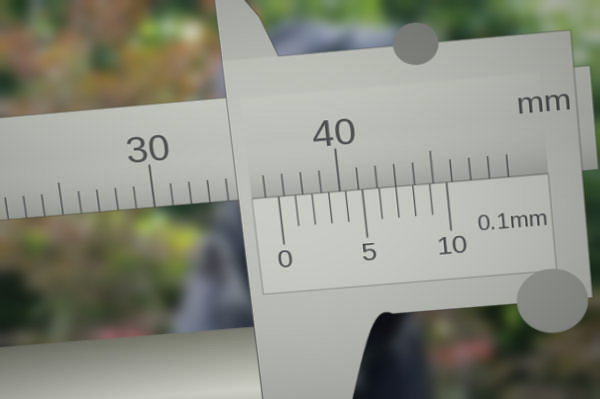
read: 36.7 mm
